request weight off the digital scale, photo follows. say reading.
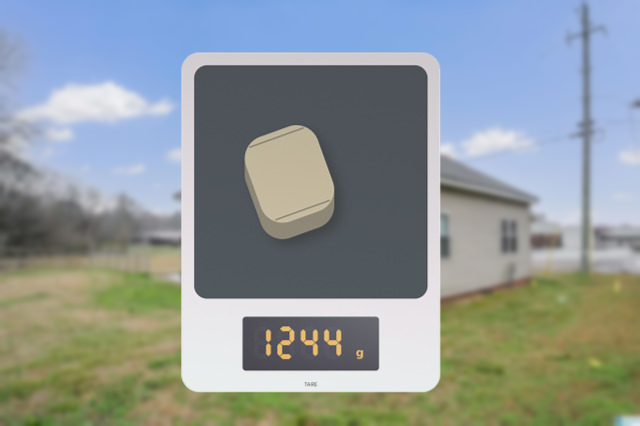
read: 1244 g
